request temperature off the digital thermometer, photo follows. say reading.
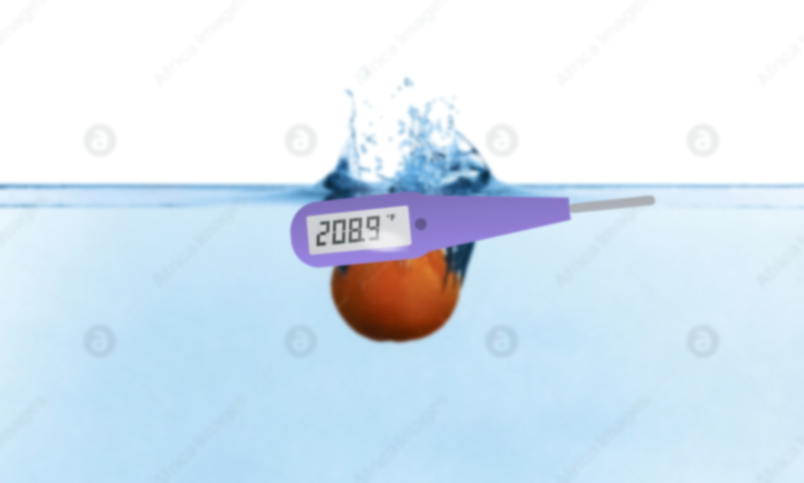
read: 208.9 °F
